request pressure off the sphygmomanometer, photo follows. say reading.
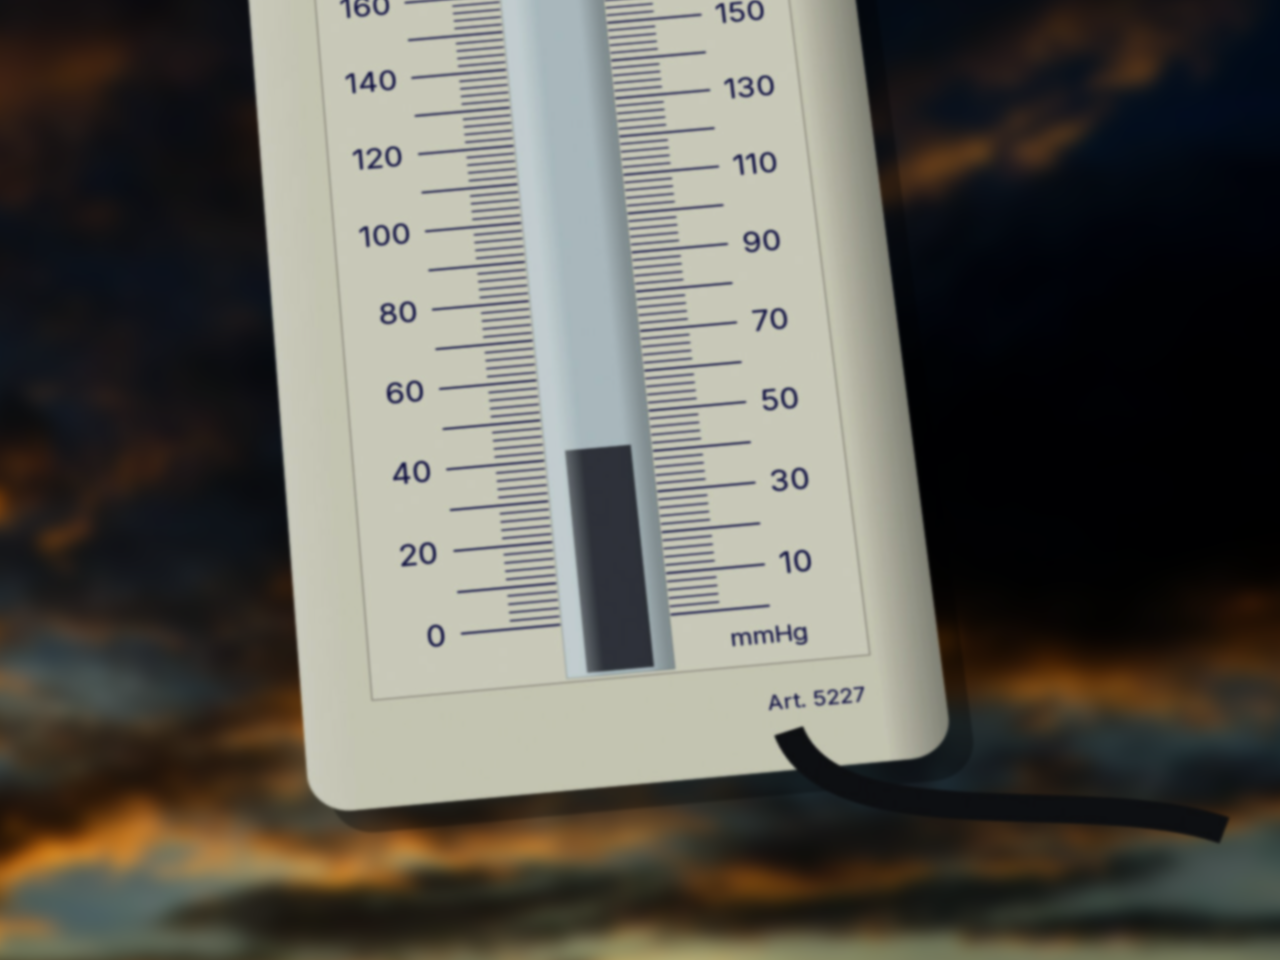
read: 42 mmHg
